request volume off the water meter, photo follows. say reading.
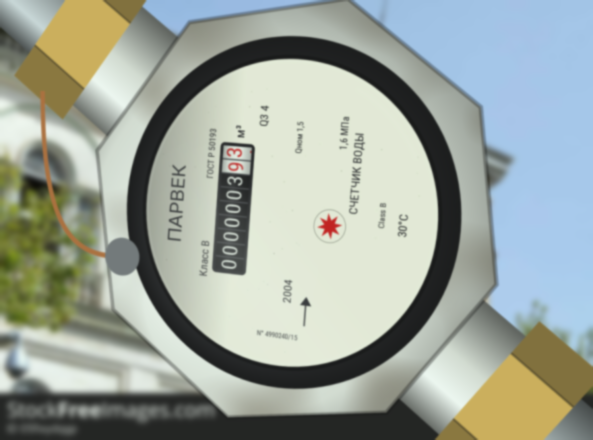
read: 3.93 m³
